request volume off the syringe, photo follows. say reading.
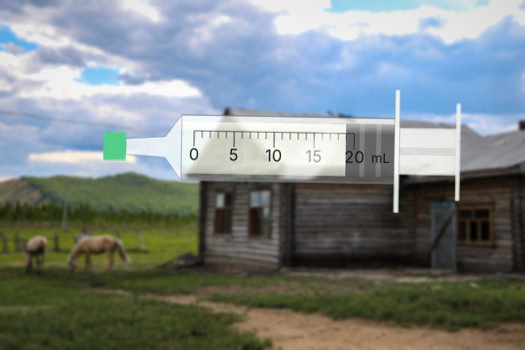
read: 19 mL
